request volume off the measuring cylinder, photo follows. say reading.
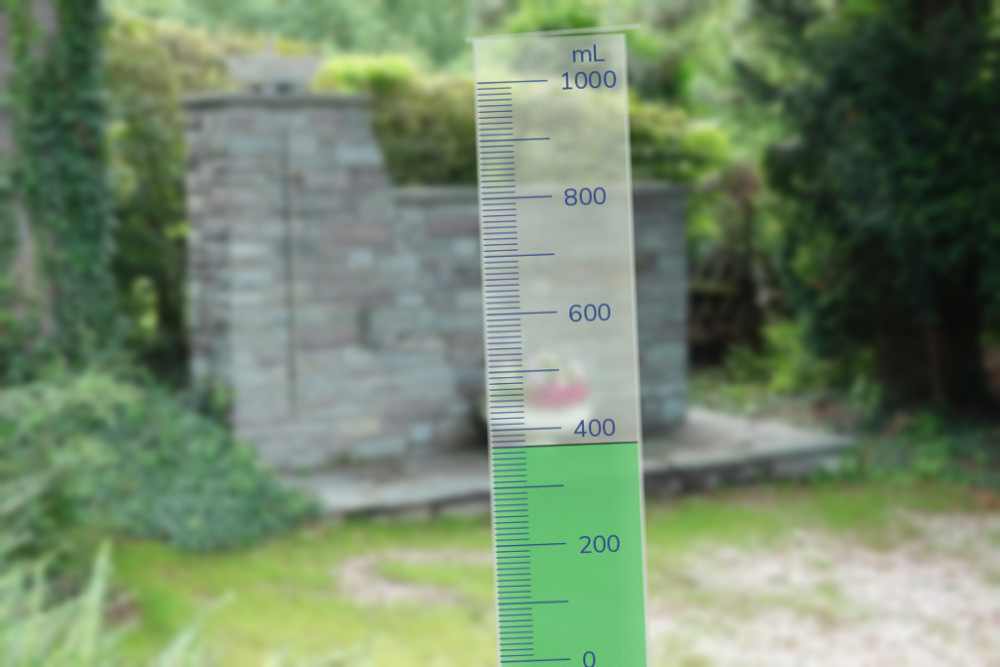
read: 370 mL
